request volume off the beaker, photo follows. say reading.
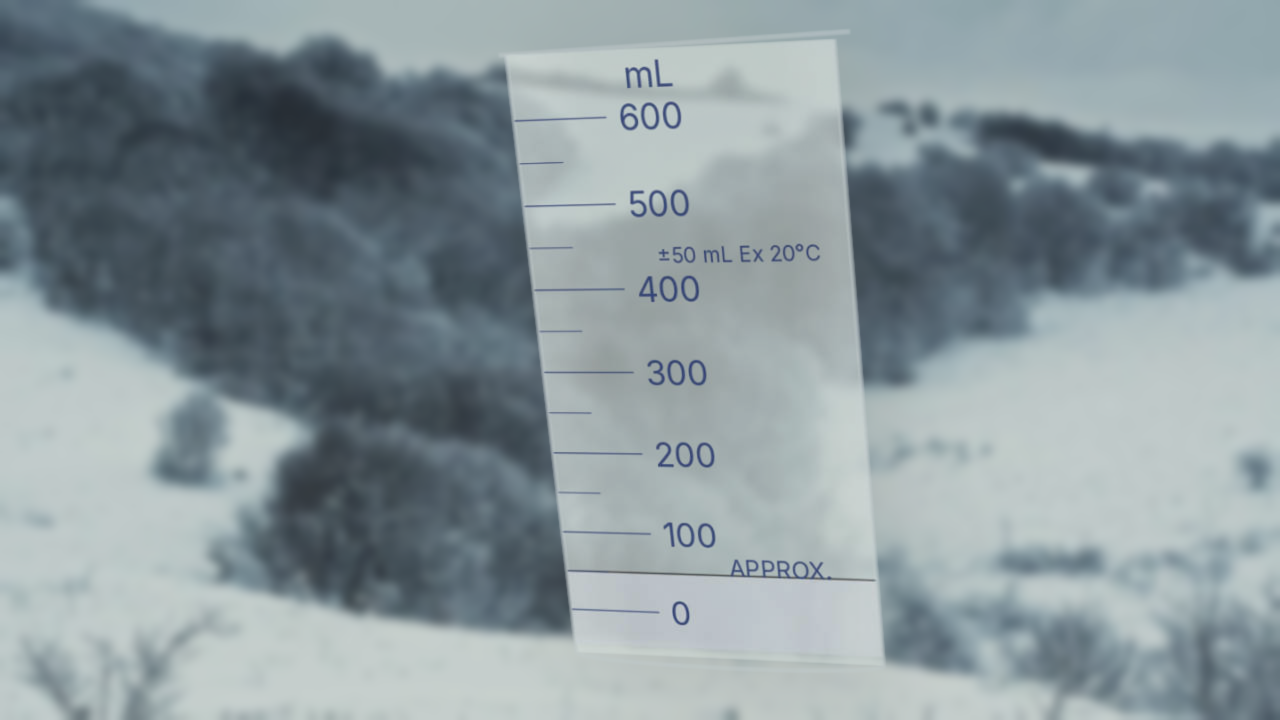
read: 50 mL
